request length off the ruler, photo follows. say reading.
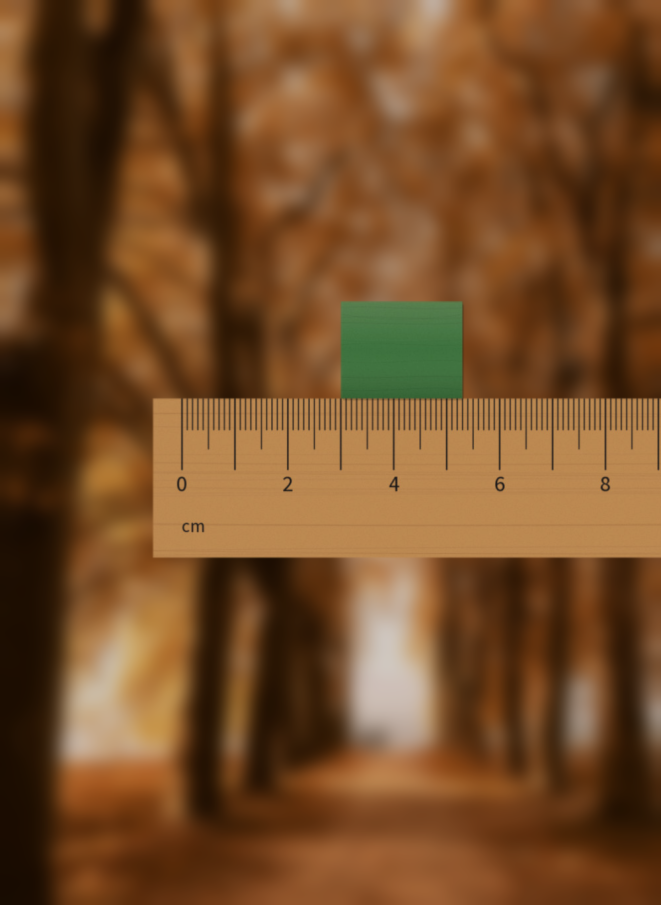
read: 2.3 cm
